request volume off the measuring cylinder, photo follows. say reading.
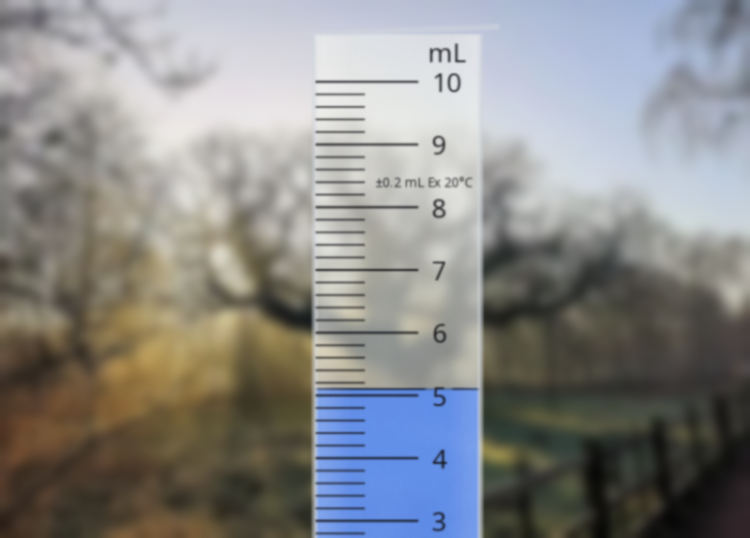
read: 5.1 mL
